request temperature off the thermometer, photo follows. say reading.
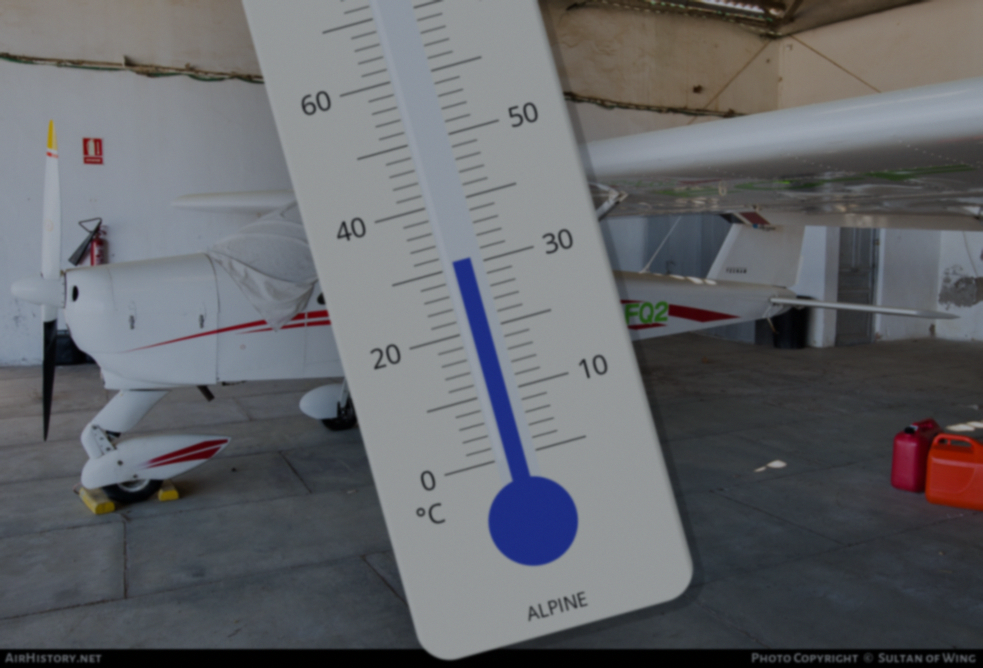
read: 31 °C
